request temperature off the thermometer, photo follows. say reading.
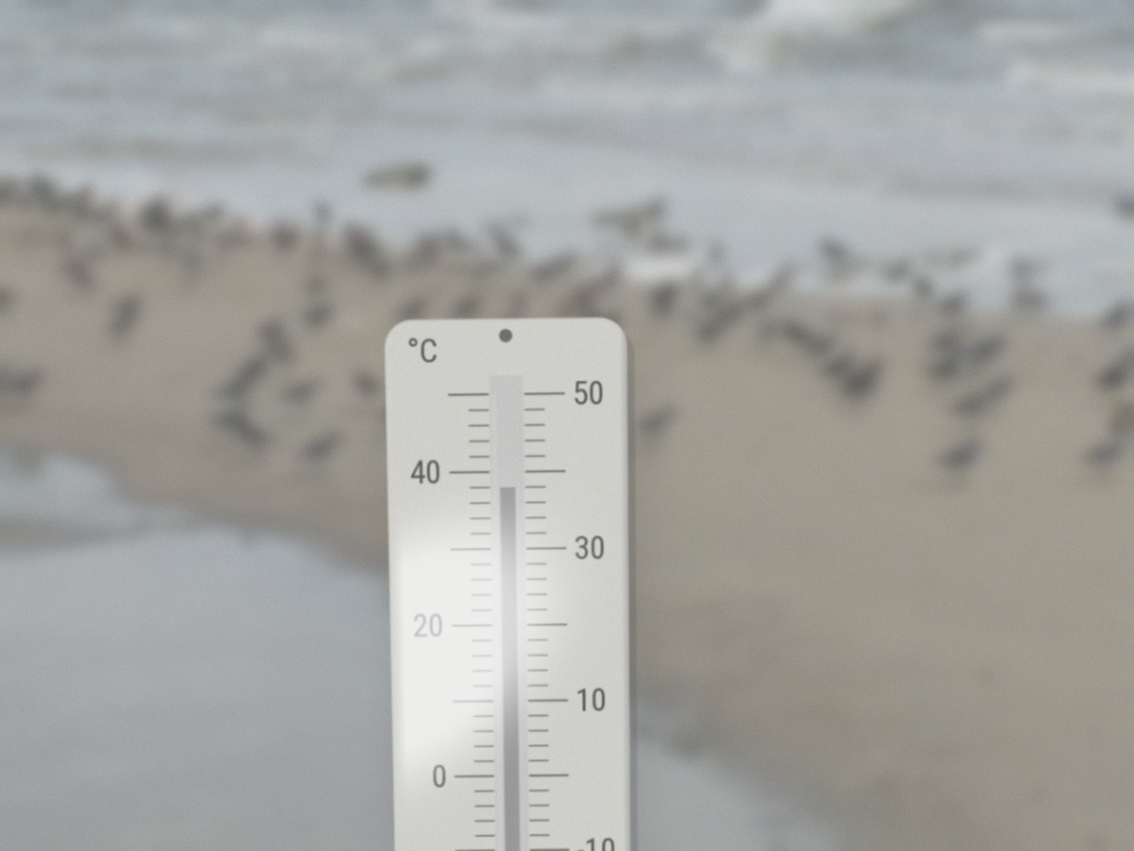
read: 38 °C
